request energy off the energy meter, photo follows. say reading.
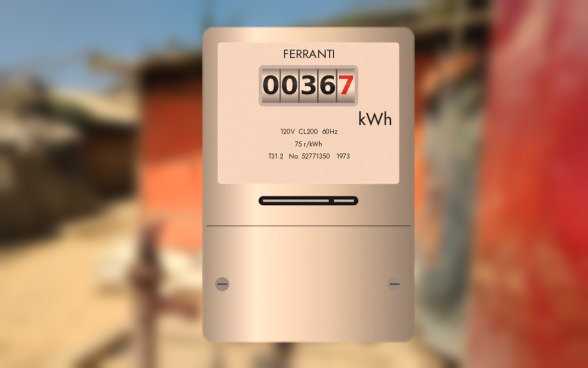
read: 36.7 kWh
